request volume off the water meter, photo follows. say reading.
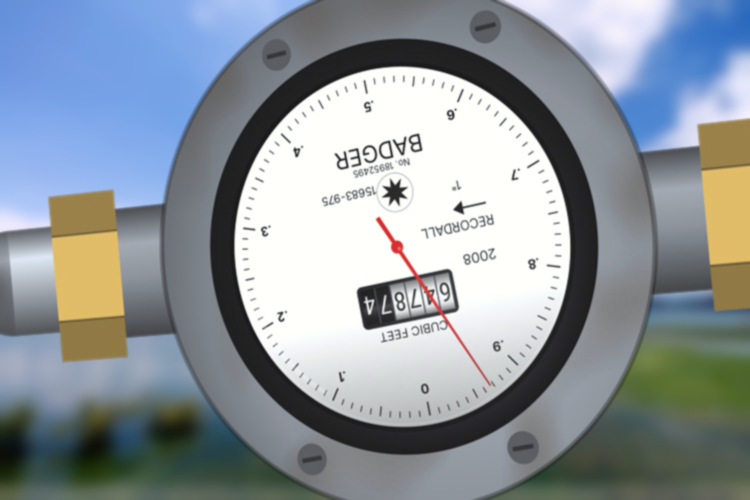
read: 647873.93 ft³
